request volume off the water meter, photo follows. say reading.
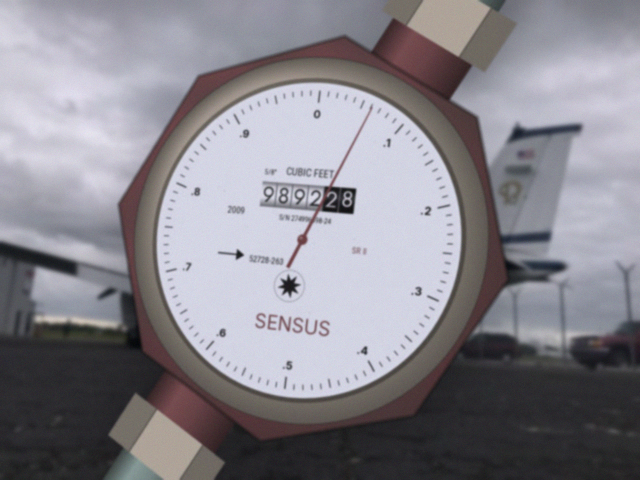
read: 989228.06 ft³
